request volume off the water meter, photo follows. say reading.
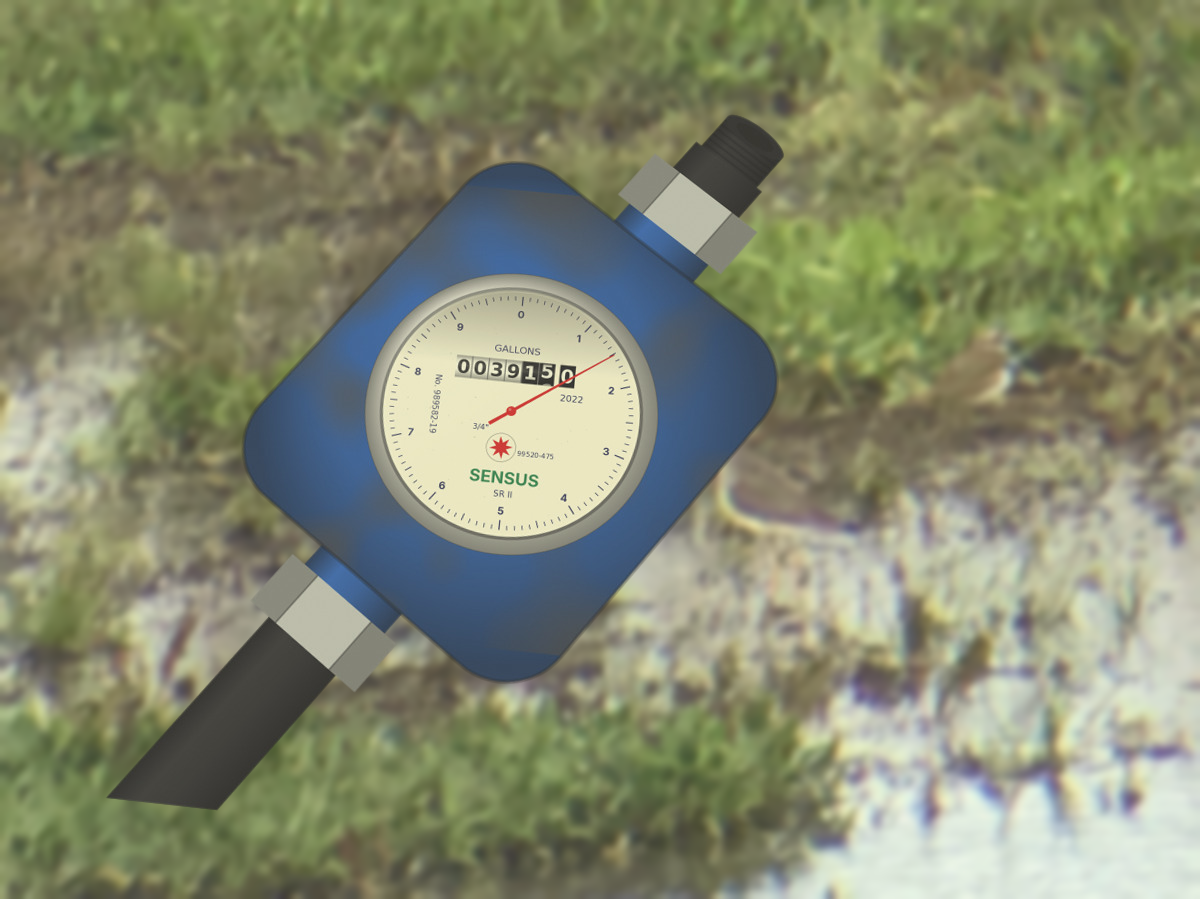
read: 39151.5 gal
